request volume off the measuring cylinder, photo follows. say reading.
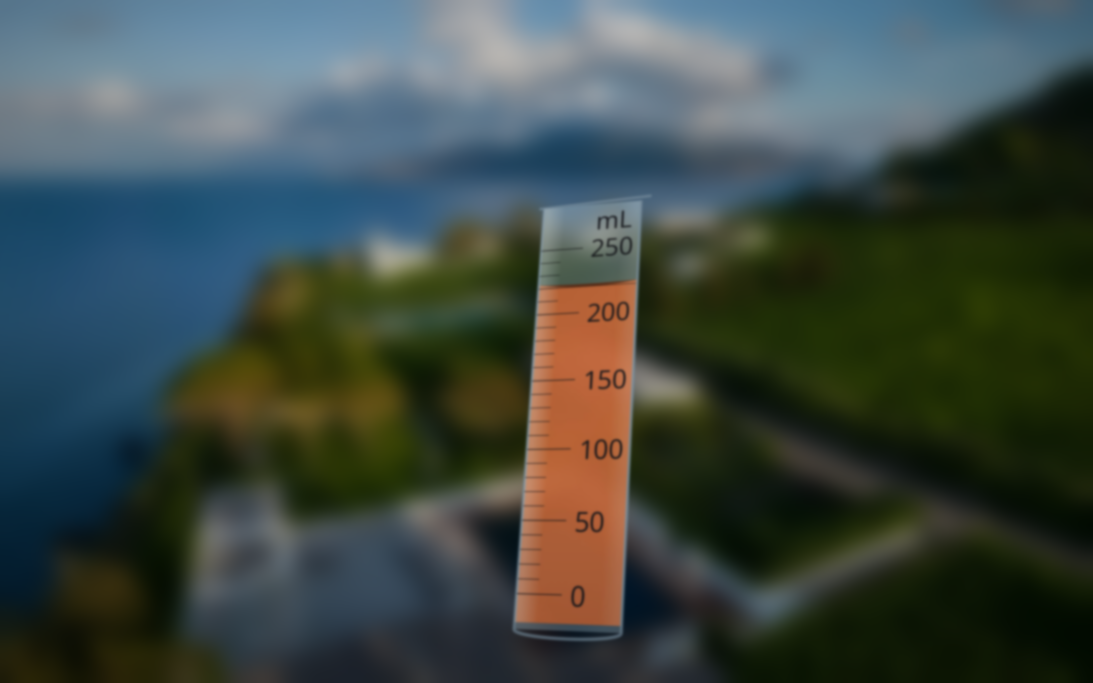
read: 220 mL
